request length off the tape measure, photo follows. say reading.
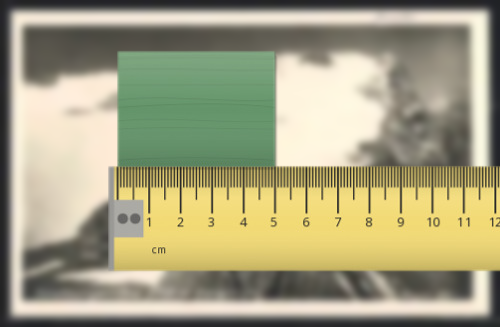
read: 5 cm
